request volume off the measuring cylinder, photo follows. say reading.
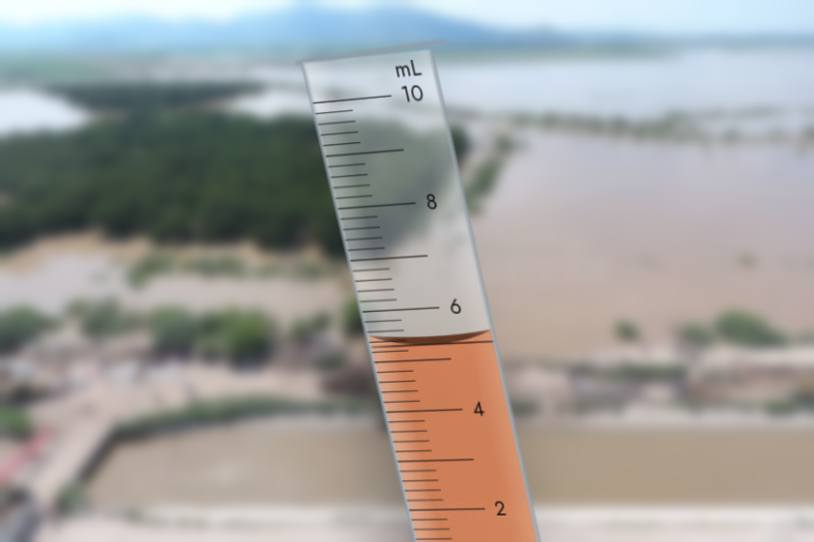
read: 5.3 mL
